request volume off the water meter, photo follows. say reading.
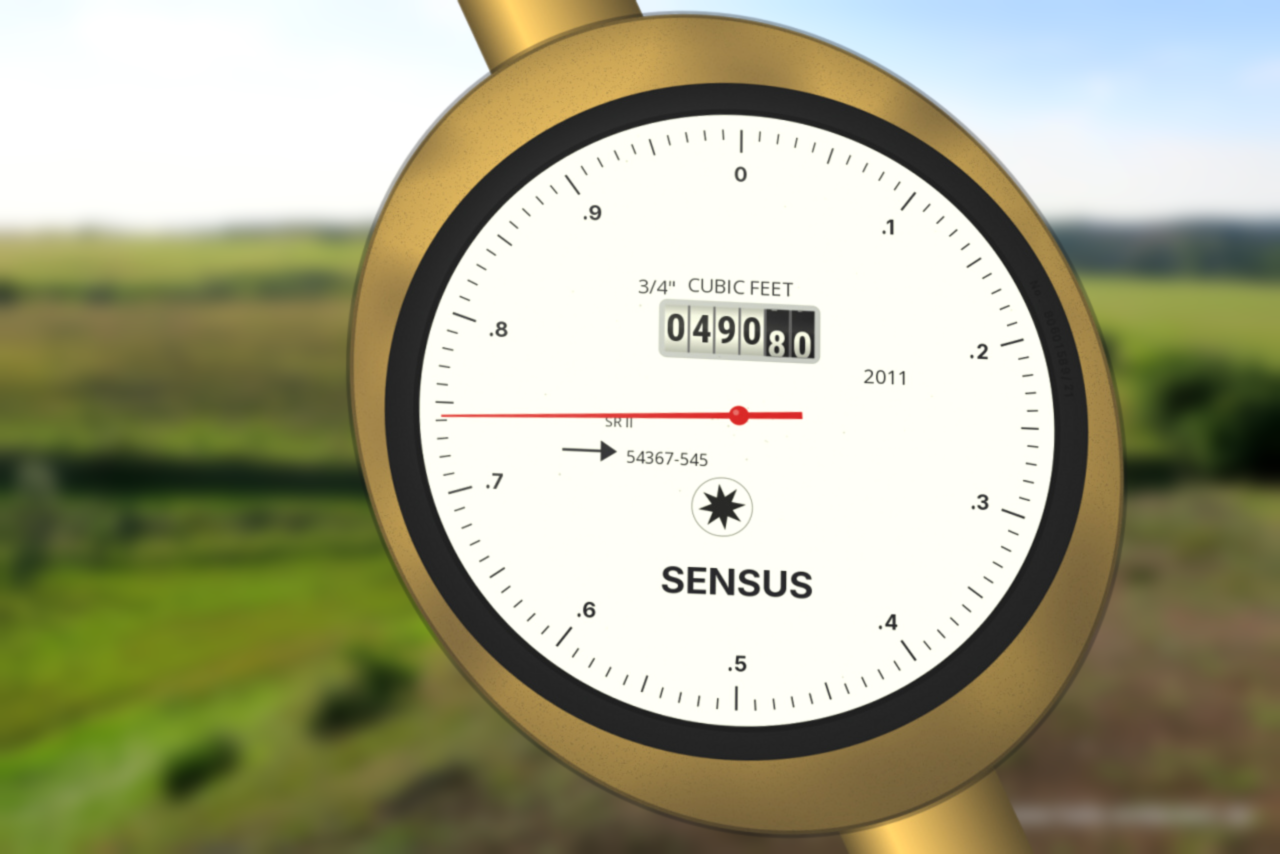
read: 49079.74 ft³
